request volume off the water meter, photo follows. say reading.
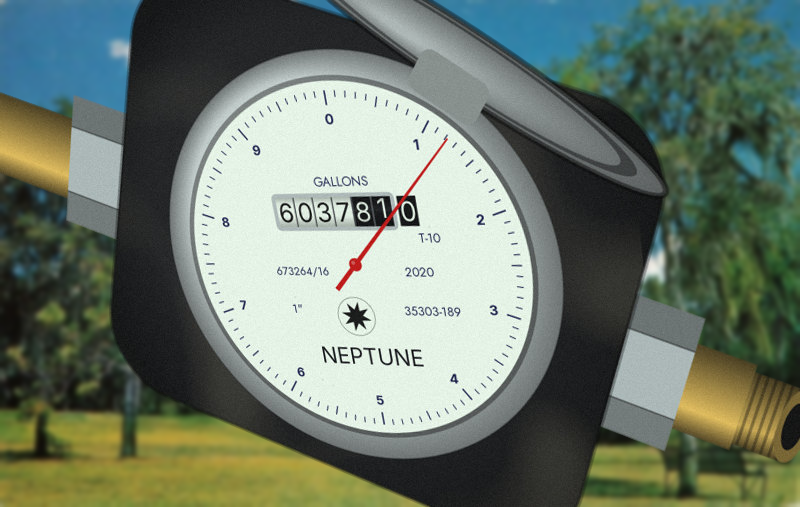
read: 6037811.2 gal
